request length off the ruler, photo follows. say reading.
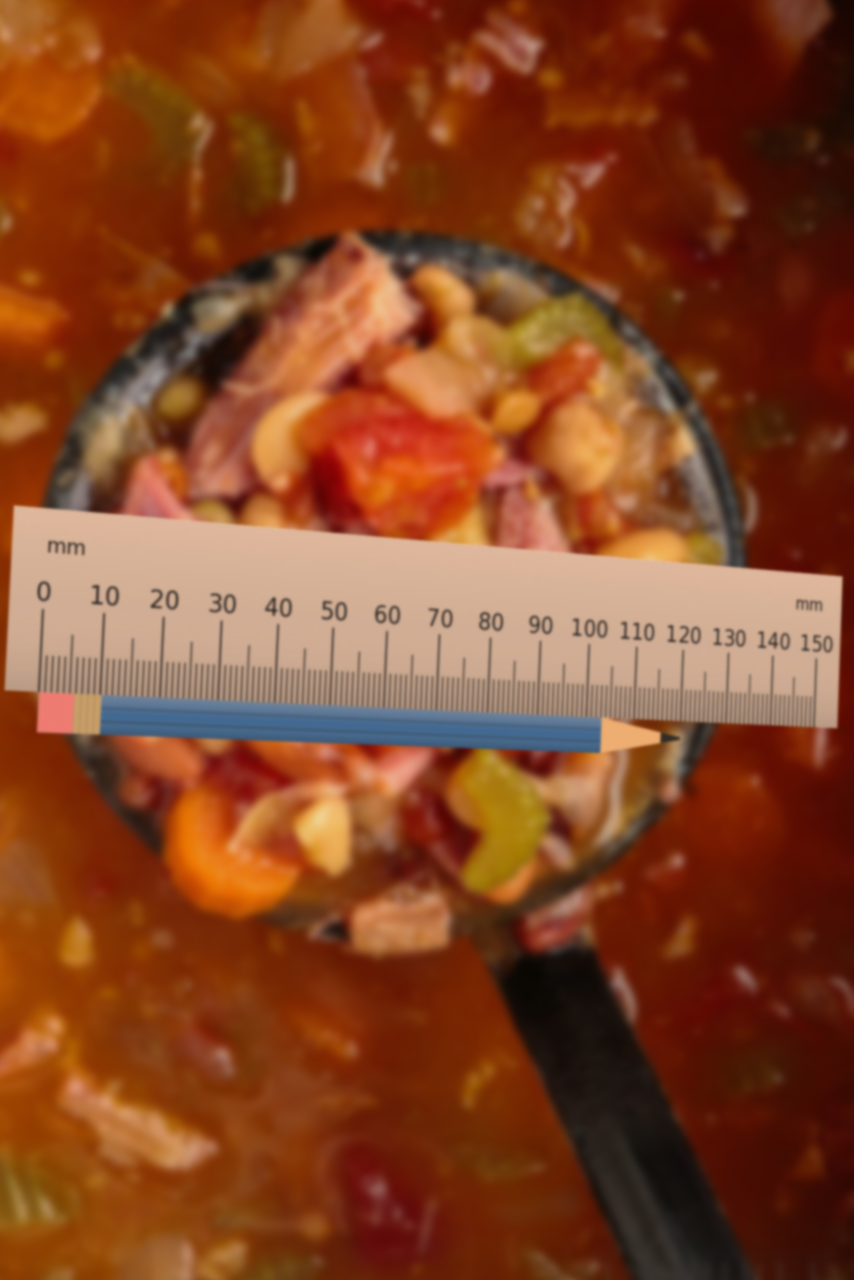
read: 120 mm
